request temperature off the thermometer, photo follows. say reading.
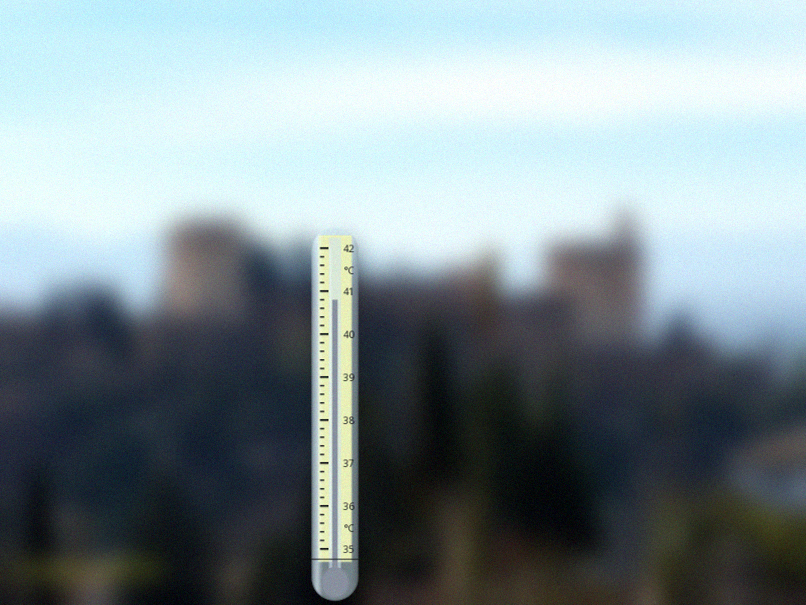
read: 40.8 °C
